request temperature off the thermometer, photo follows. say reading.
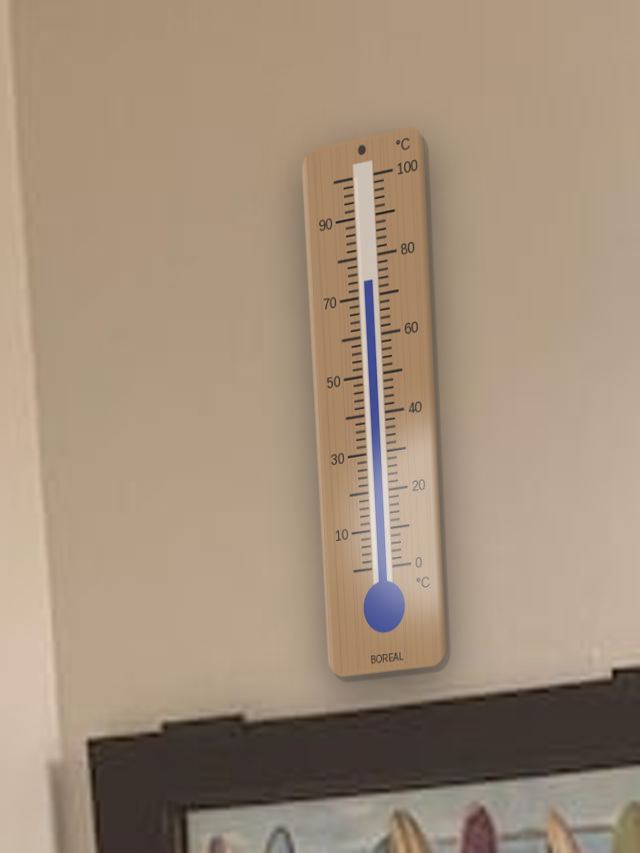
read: 74 °C
